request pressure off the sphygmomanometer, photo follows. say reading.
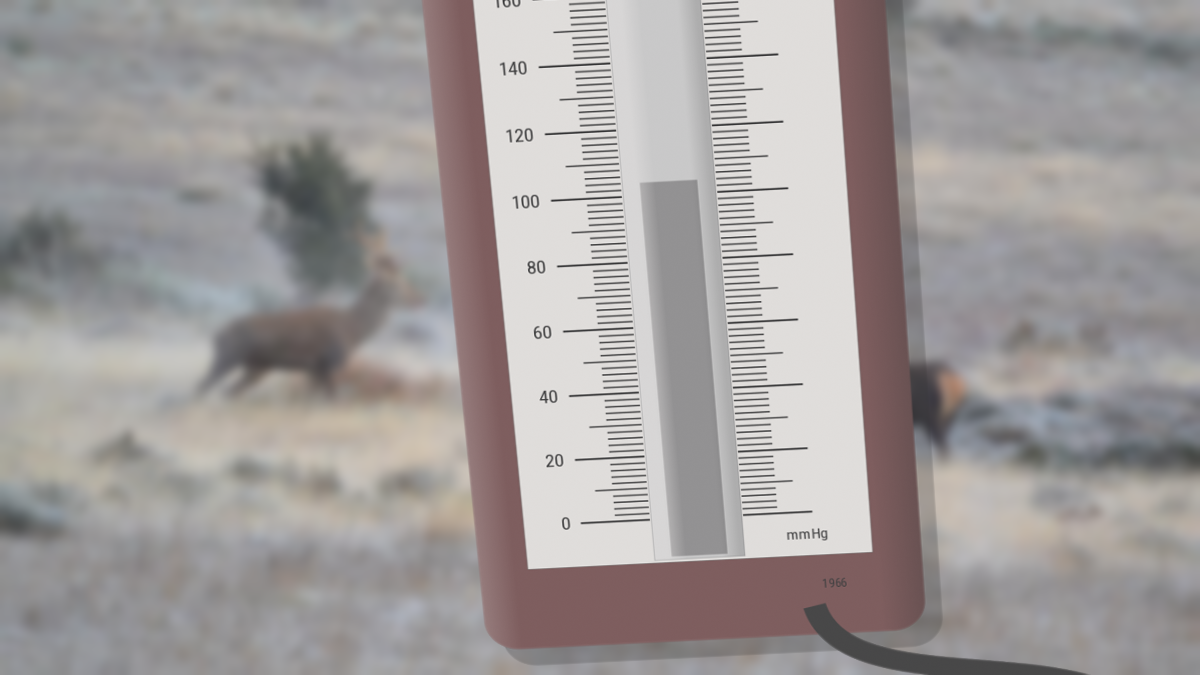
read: 104 mmHg
